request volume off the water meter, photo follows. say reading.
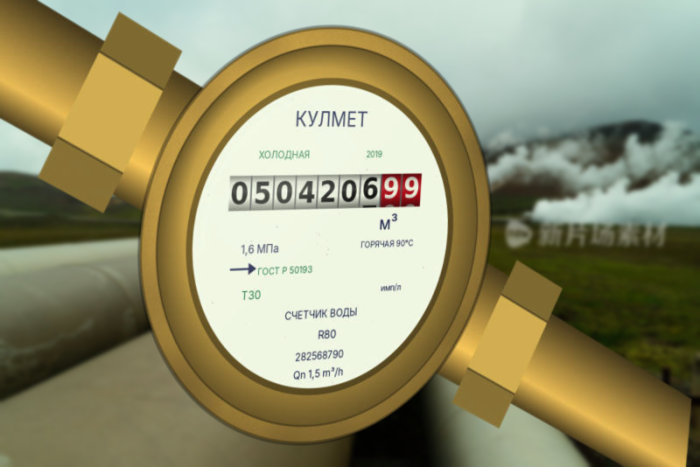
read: 504206.99 m³
